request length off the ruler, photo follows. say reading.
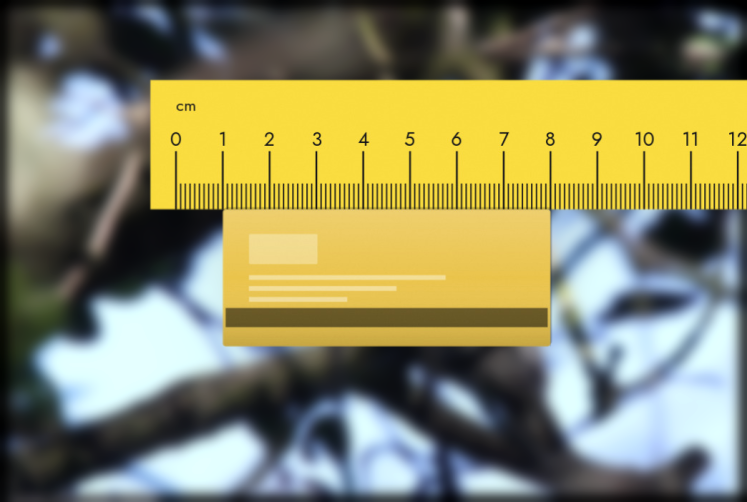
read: 7 cm
